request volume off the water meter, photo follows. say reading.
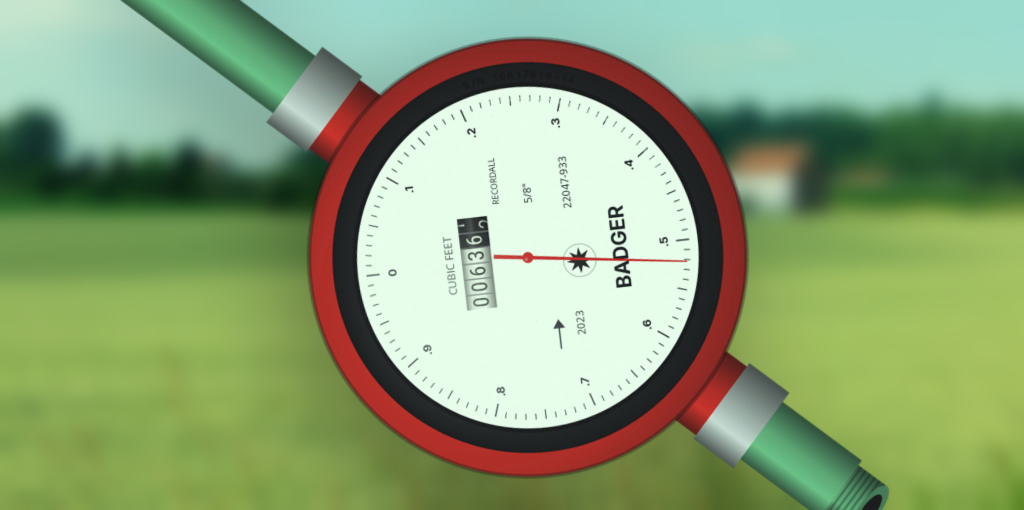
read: 6361.52 ft³
